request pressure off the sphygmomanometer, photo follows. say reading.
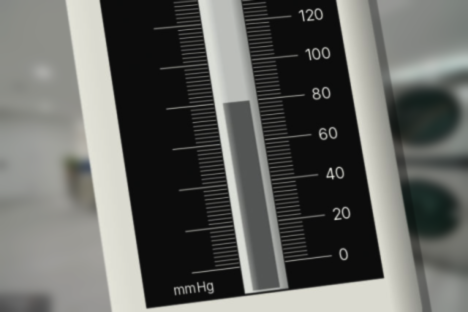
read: 80 mmHg
